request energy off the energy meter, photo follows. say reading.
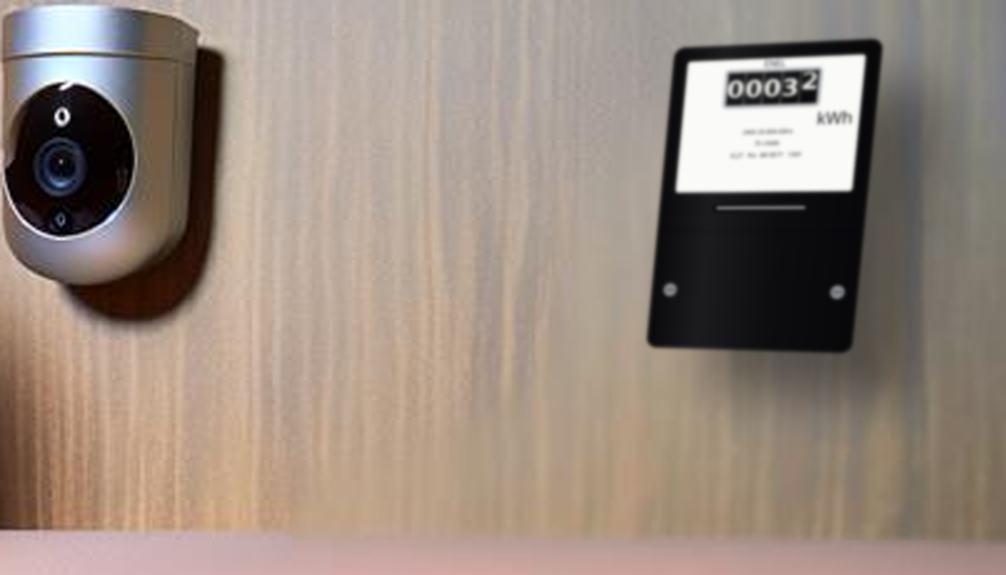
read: 32 kWh
